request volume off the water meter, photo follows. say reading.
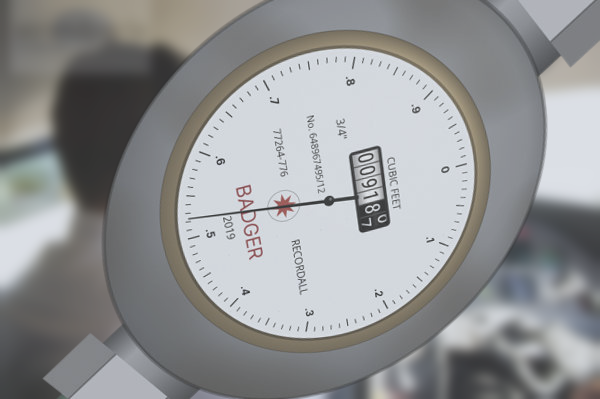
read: 9186.52 ft³
